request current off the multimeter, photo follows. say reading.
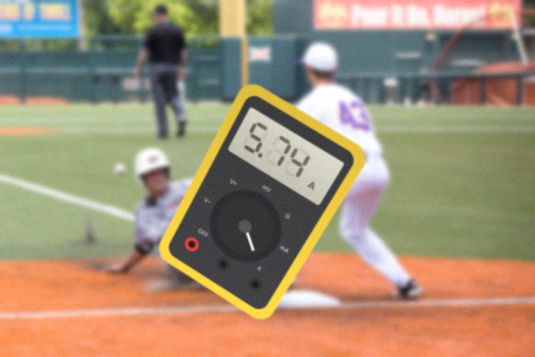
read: 5.74 A
